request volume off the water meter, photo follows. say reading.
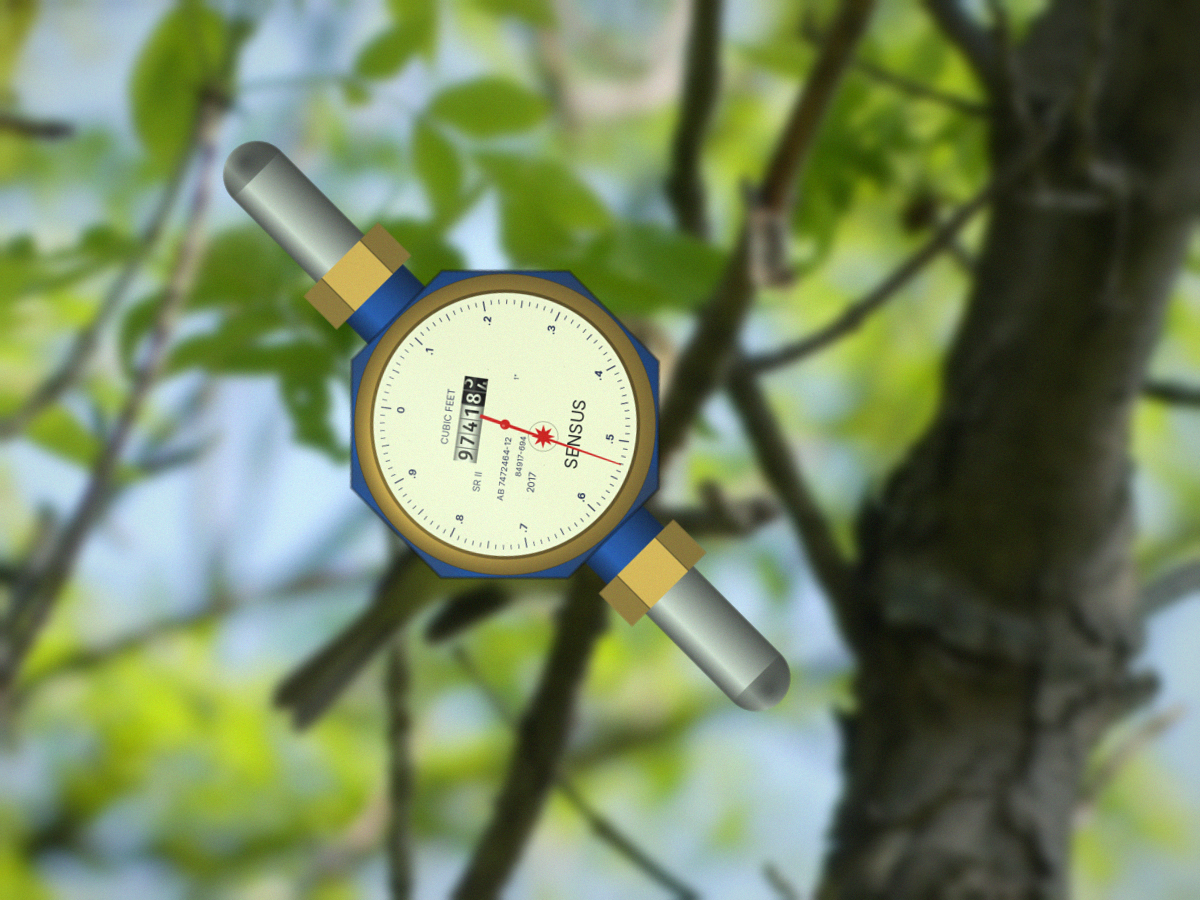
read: 974183.53 ft³
